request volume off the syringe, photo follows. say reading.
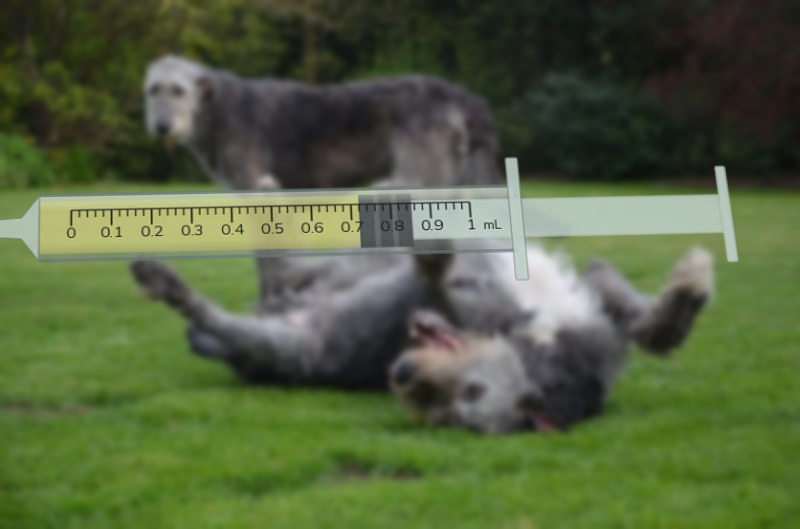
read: 0.72 mL
